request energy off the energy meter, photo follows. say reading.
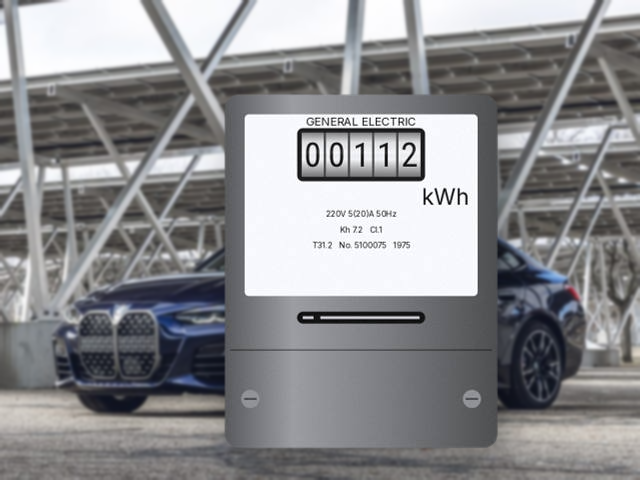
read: 112 kWh
